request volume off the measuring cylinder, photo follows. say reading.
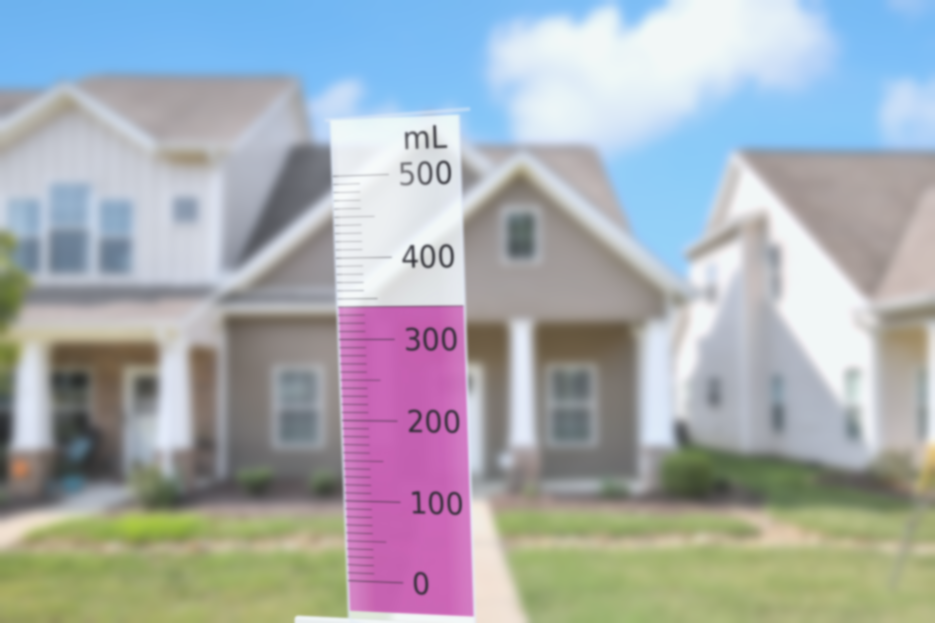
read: 340 mL
